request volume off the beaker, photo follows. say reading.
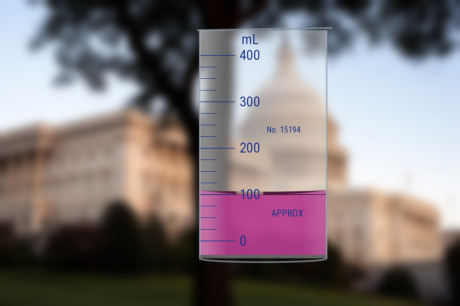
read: 100 mL
